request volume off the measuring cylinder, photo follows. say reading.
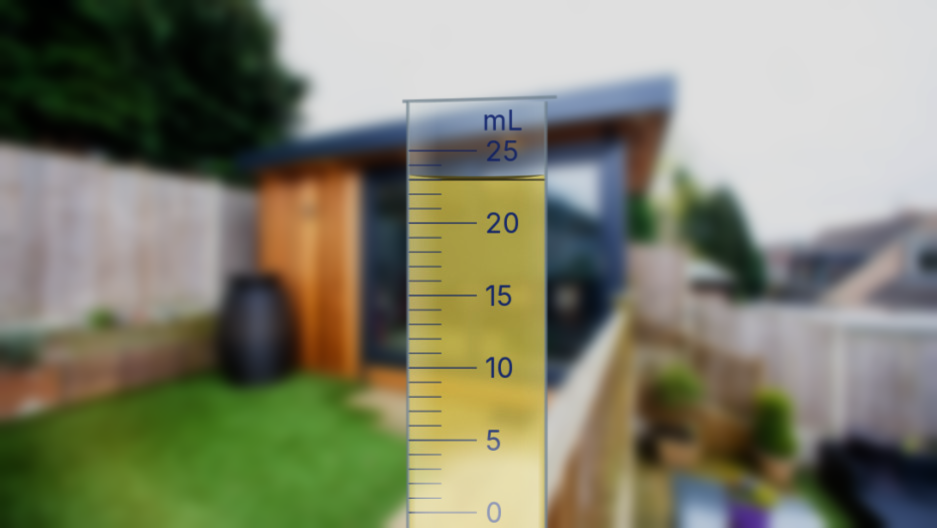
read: 23 mL
